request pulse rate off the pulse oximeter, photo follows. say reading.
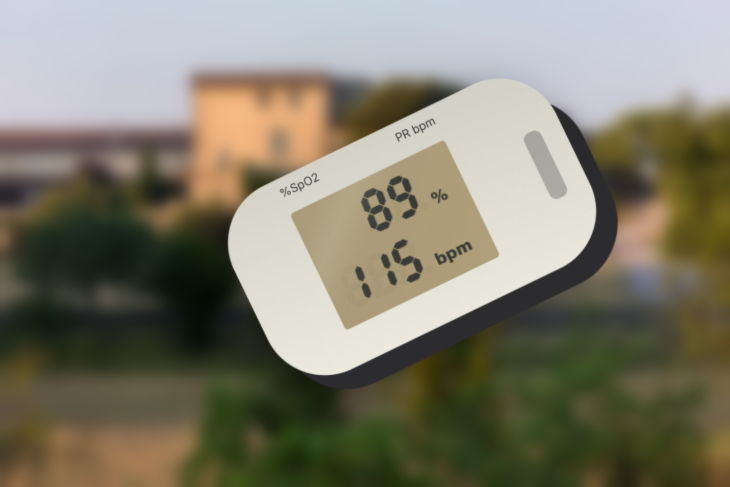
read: 115 bpm
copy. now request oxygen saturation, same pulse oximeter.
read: 89 %
